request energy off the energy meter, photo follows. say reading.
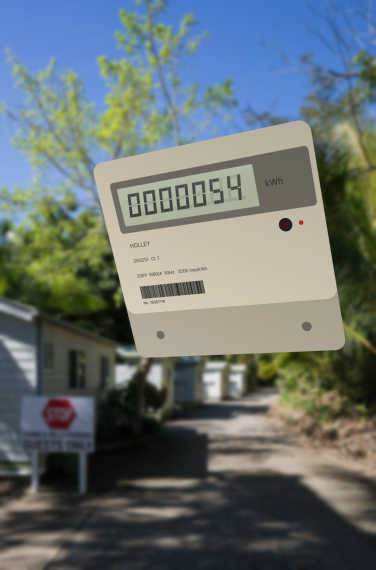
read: 54 kWh
